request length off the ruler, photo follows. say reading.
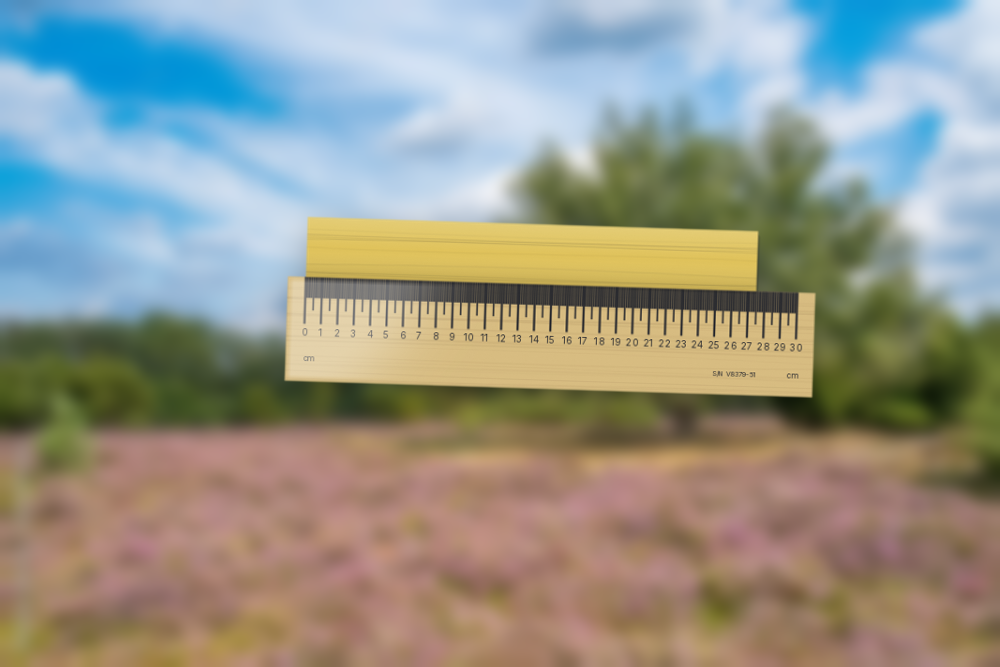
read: 27.5 cm
